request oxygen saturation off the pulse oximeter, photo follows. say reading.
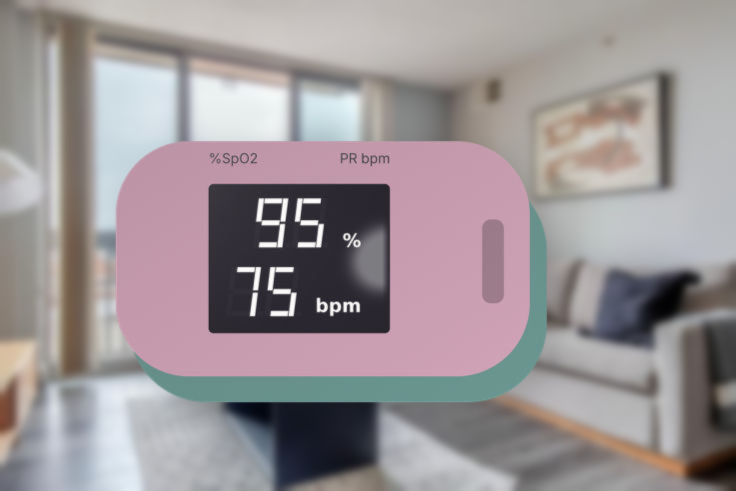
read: 95 %
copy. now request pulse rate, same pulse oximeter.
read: 75 bpm
